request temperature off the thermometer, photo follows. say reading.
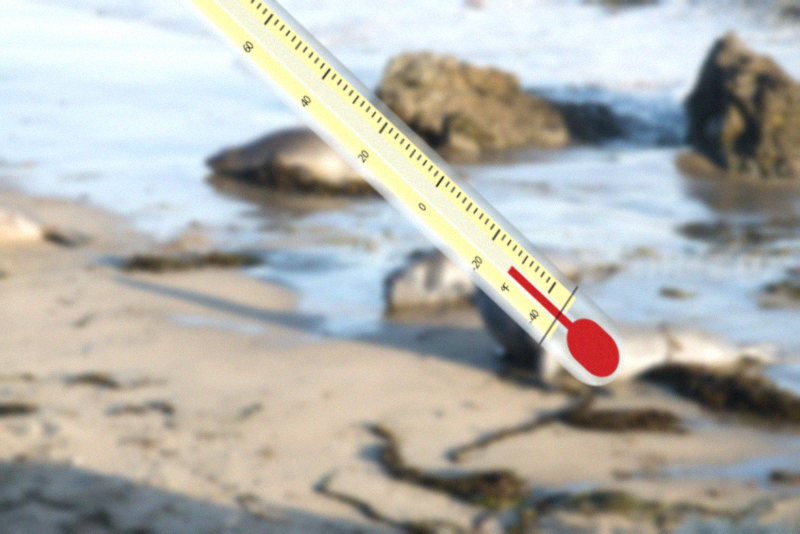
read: -28 °F
